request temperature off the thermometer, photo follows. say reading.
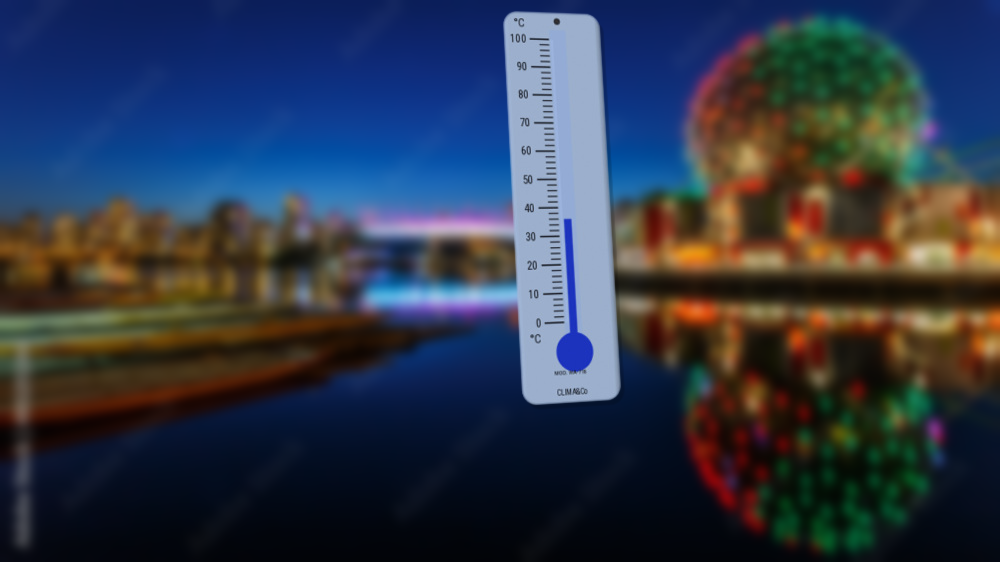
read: 36 °C
